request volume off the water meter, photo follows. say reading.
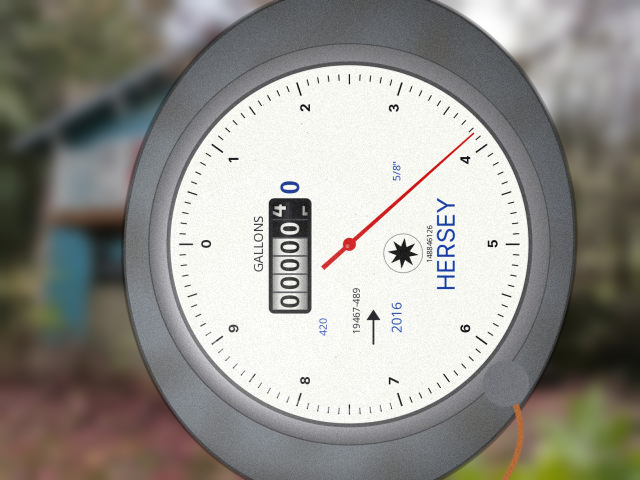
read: 43.8 gal
